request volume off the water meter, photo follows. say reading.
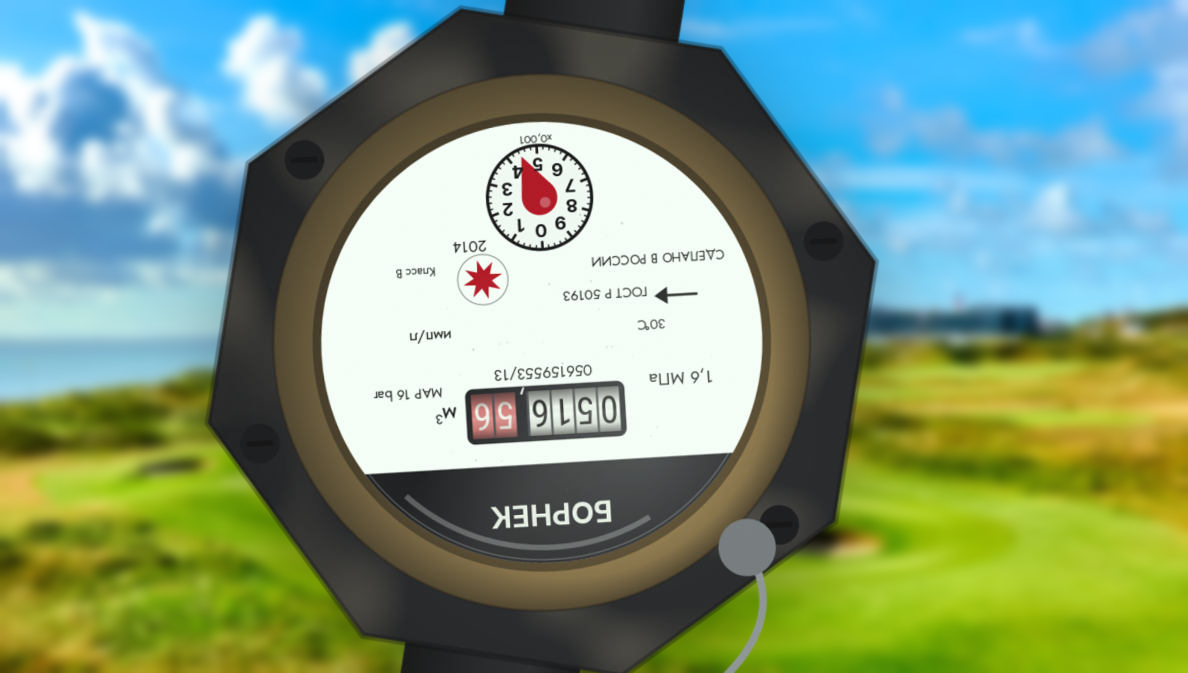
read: 516.564 m³
